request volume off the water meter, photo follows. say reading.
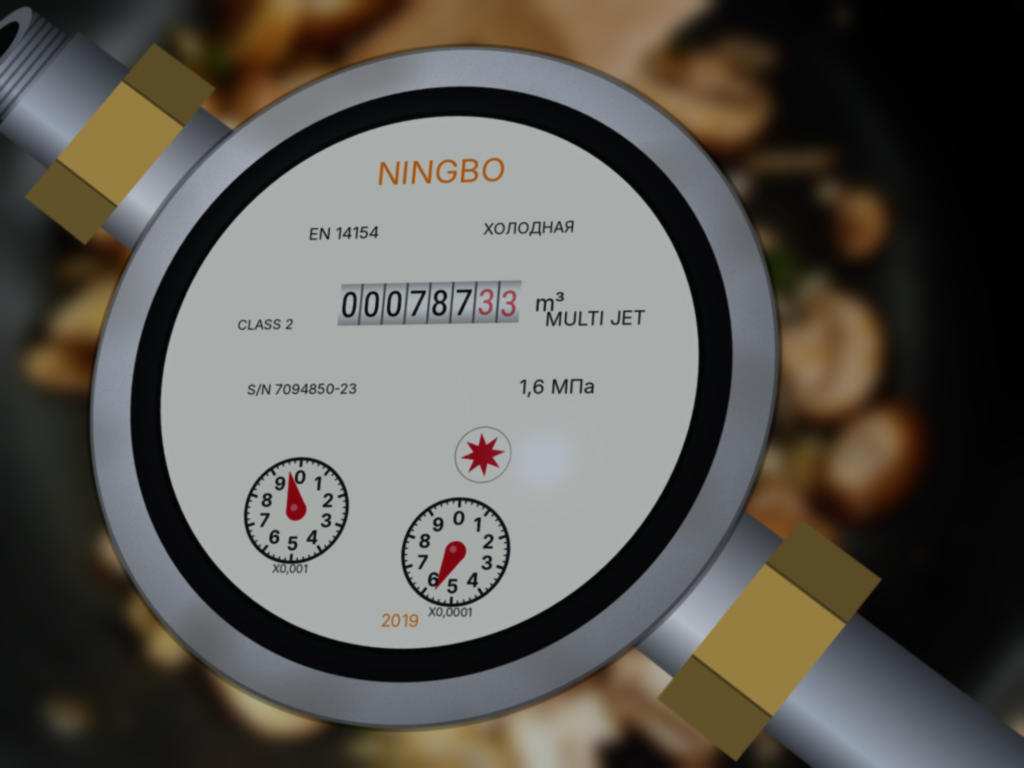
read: 787.3295 m³
